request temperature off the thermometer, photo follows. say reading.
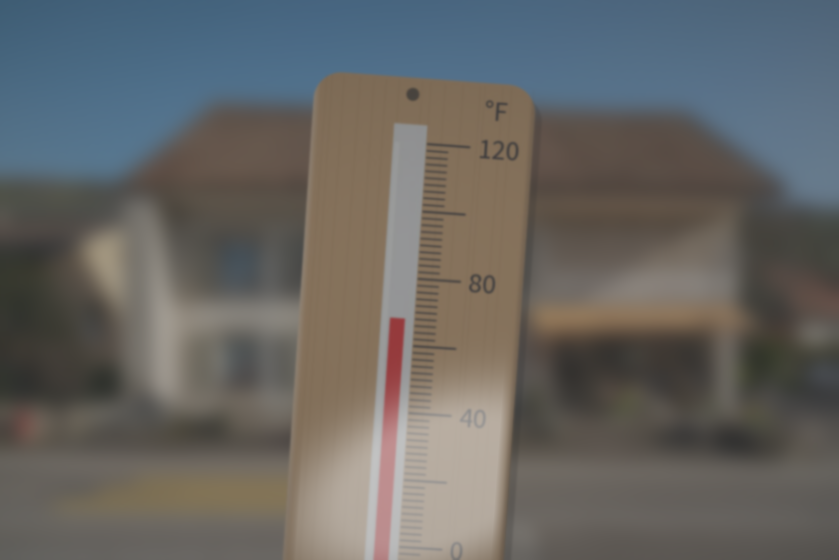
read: 68 °F
